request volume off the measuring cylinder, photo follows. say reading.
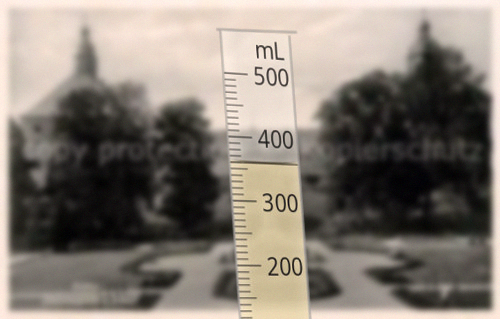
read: 360 mL
